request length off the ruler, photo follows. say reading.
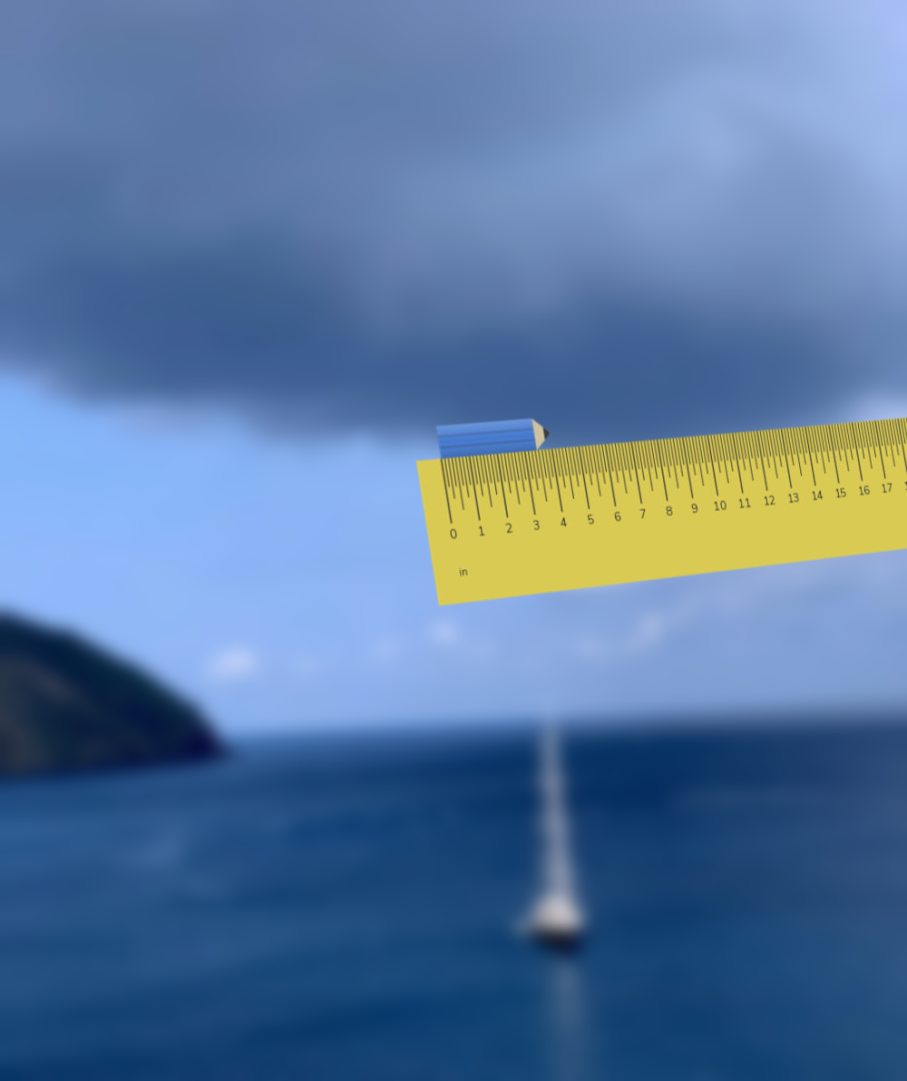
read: 4 in
